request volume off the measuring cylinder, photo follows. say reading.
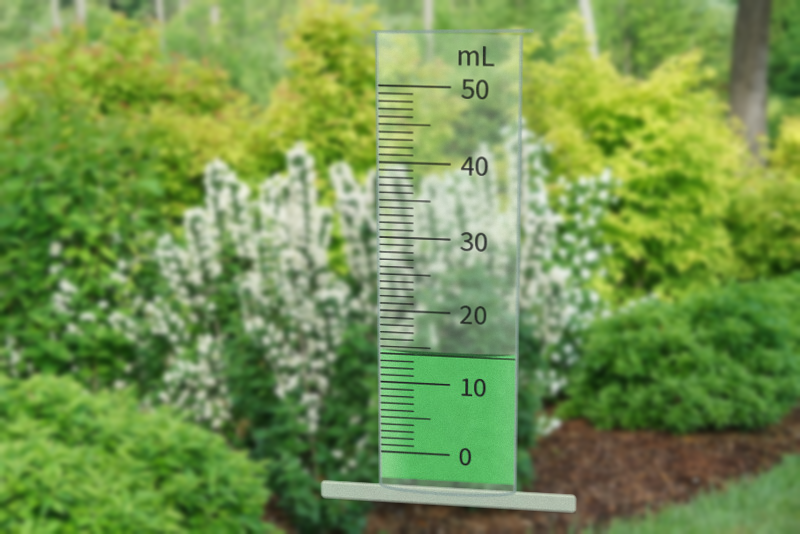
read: 14 mL
